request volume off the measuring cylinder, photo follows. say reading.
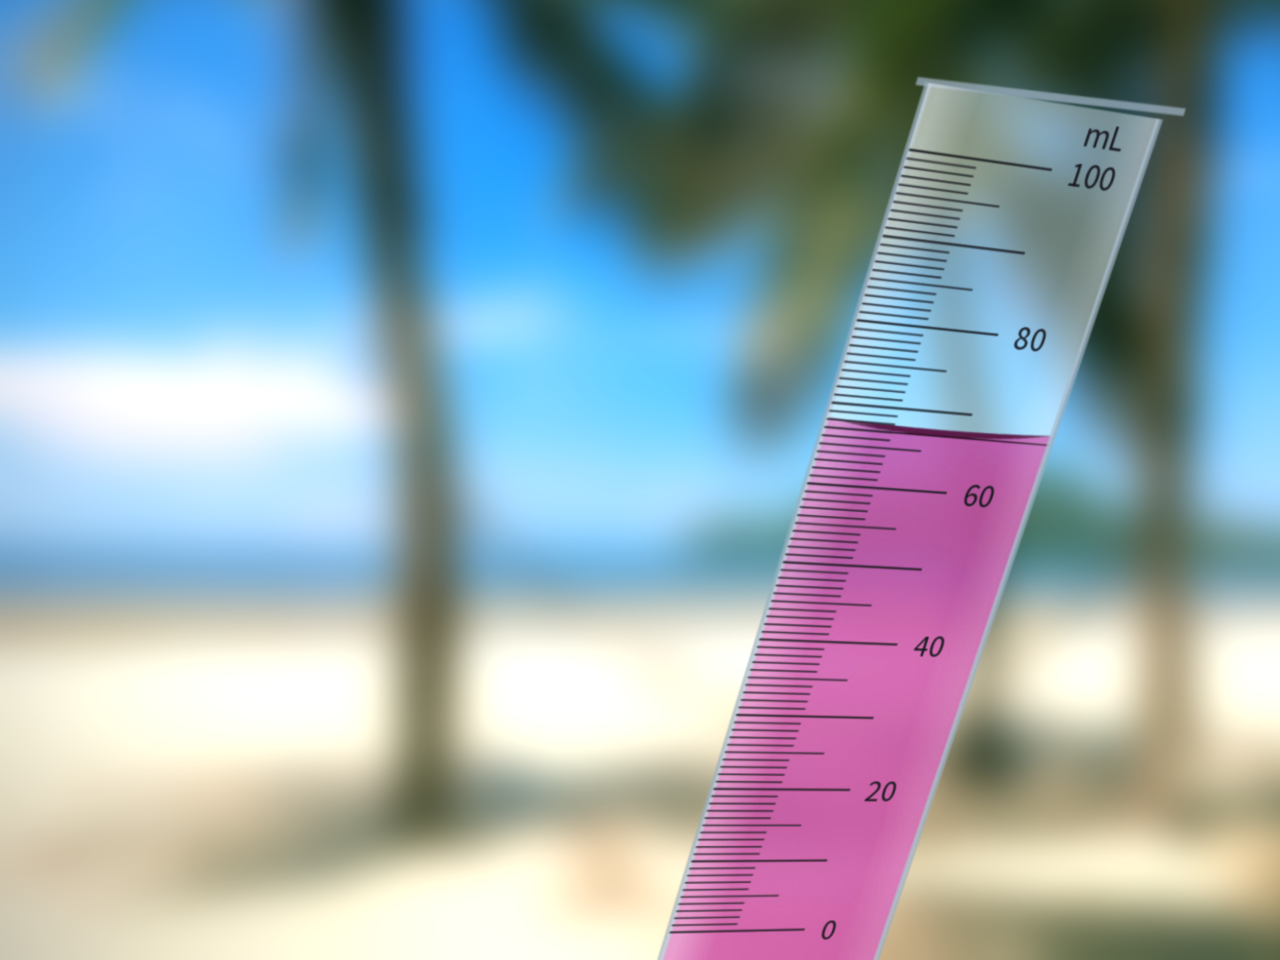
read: 67 mL
